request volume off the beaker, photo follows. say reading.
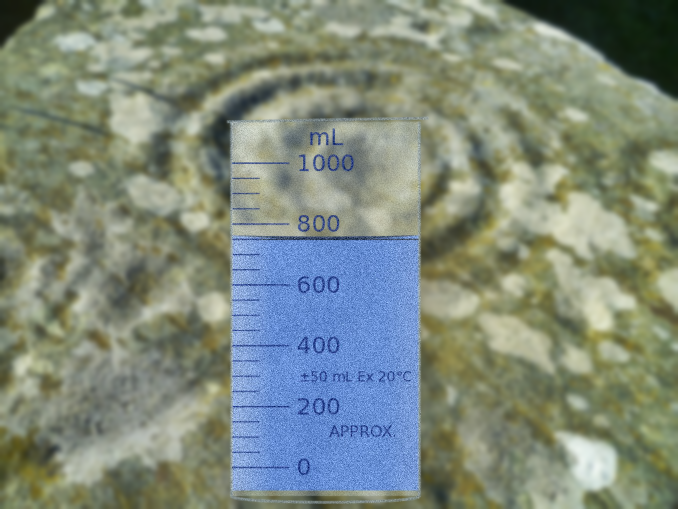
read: 750 mL
